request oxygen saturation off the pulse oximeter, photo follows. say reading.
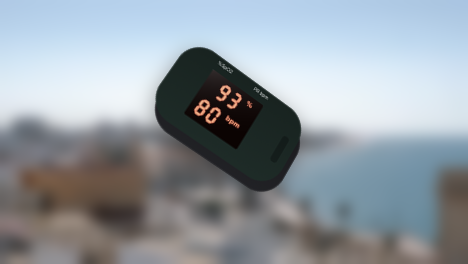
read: 93 %
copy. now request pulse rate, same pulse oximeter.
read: 80 bpm
